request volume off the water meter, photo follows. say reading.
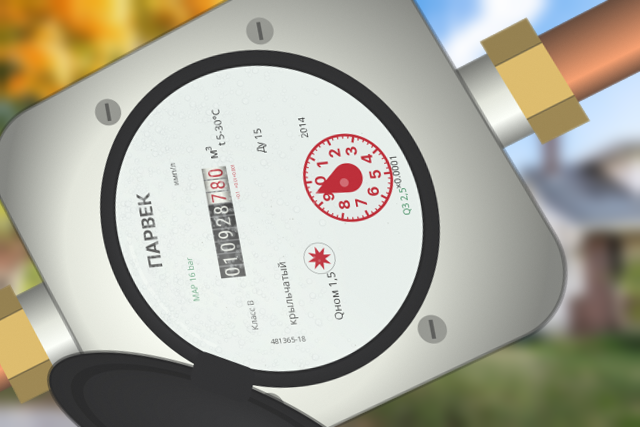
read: 10928.7799 m³
